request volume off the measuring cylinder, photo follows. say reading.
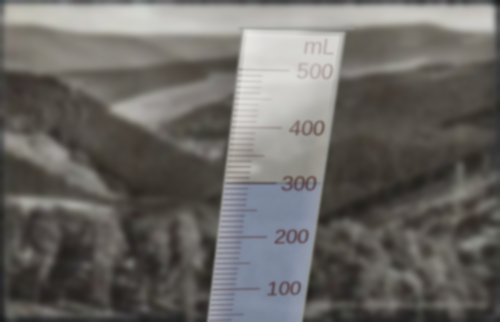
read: 300 mL
